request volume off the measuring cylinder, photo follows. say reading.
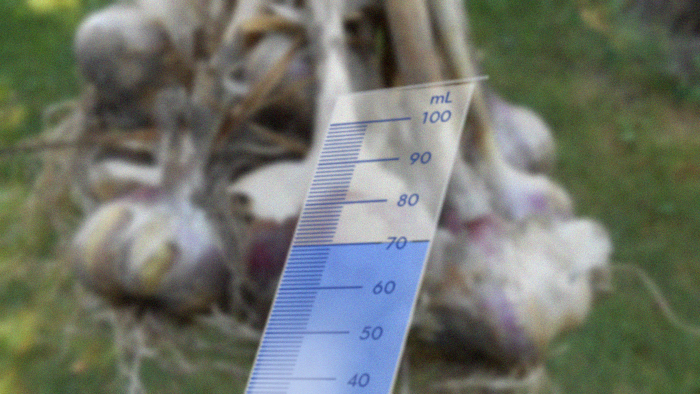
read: 70 mL
